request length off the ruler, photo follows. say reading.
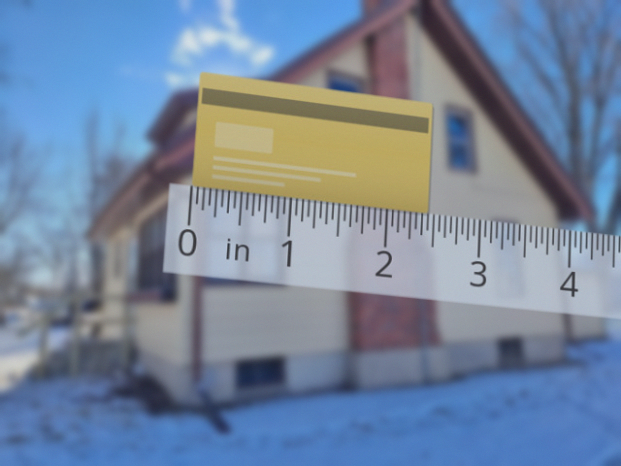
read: 2.4375 in
